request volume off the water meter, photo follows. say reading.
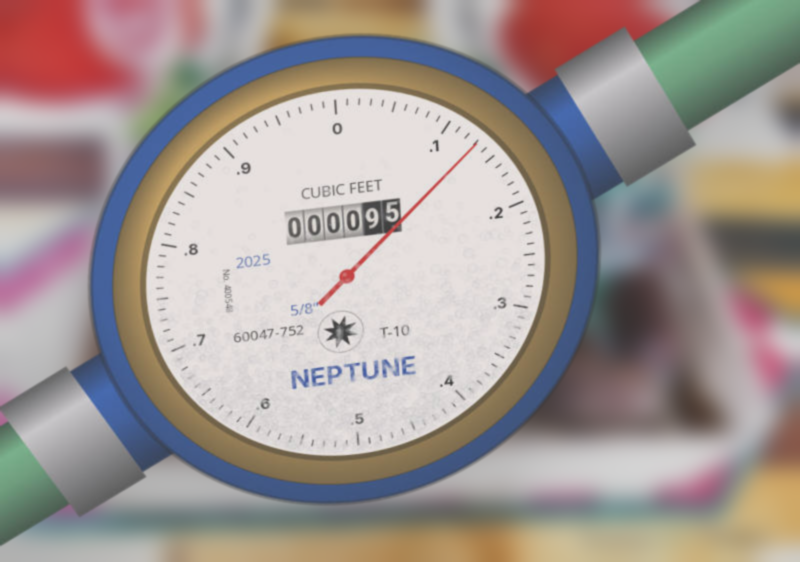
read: 95.13 ft³
